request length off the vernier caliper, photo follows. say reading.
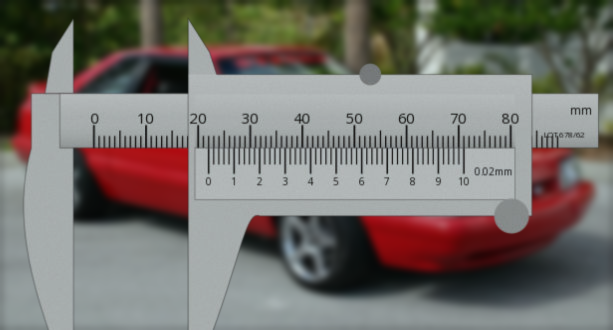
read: 22.0 mm
